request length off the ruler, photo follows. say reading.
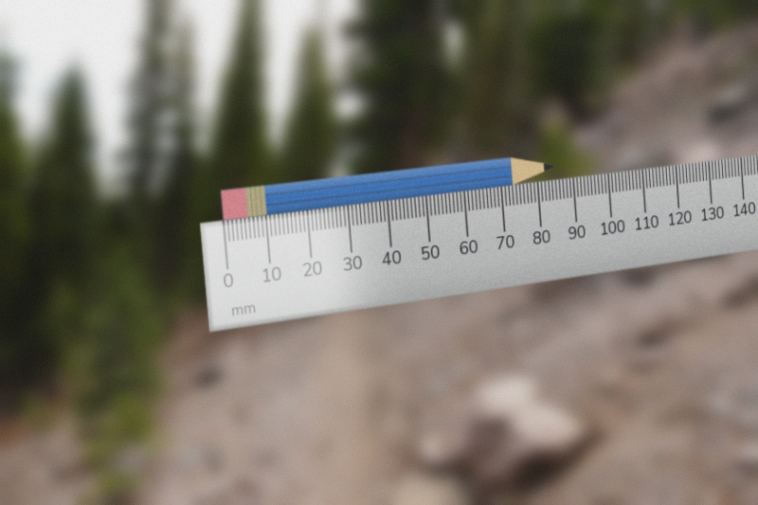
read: 85 mm
